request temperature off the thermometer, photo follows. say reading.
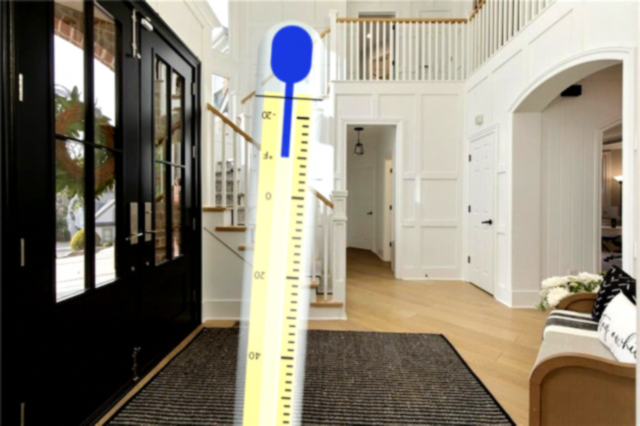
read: -10 °F
